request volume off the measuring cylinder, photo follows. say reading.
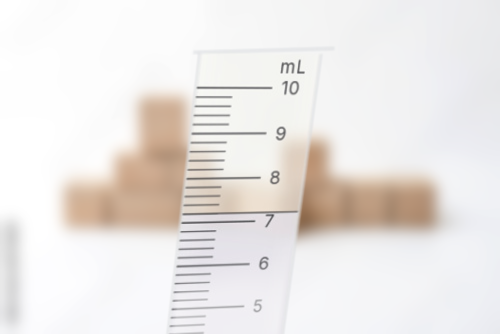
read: 7.2 mL
